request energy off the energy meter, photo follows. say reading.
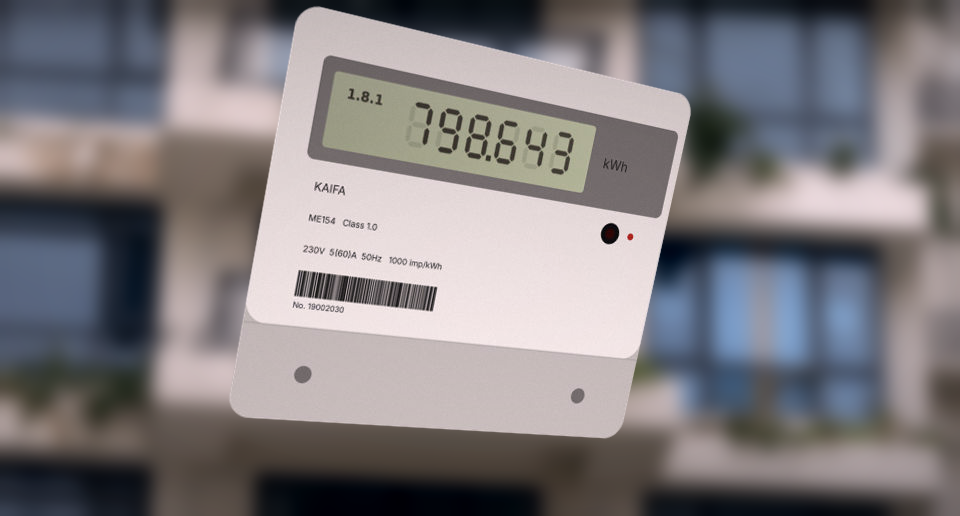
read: 798.643 kWh
